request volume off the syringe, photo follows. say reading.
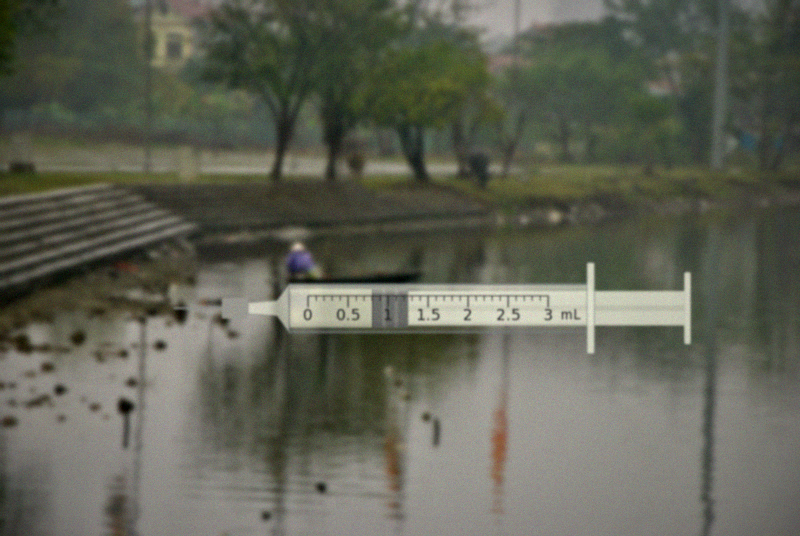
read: 0.8 mL
